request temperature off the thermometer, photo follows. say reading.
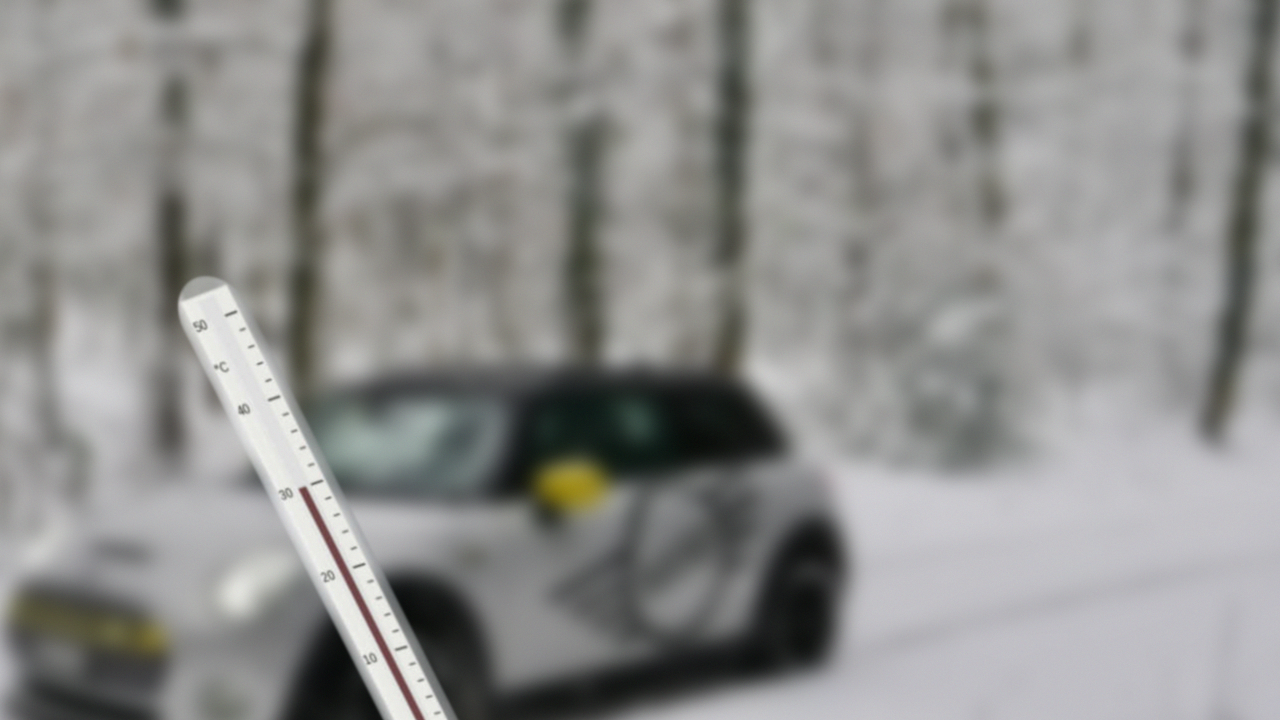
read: 30 °C
